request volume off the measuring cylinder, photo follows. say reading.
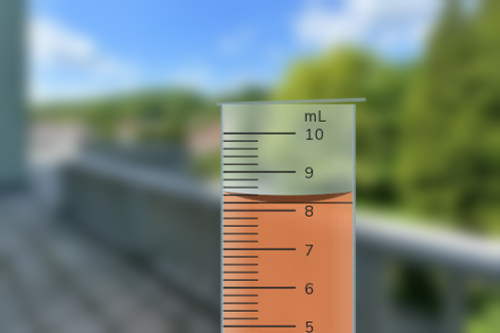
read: 8.2 mL
